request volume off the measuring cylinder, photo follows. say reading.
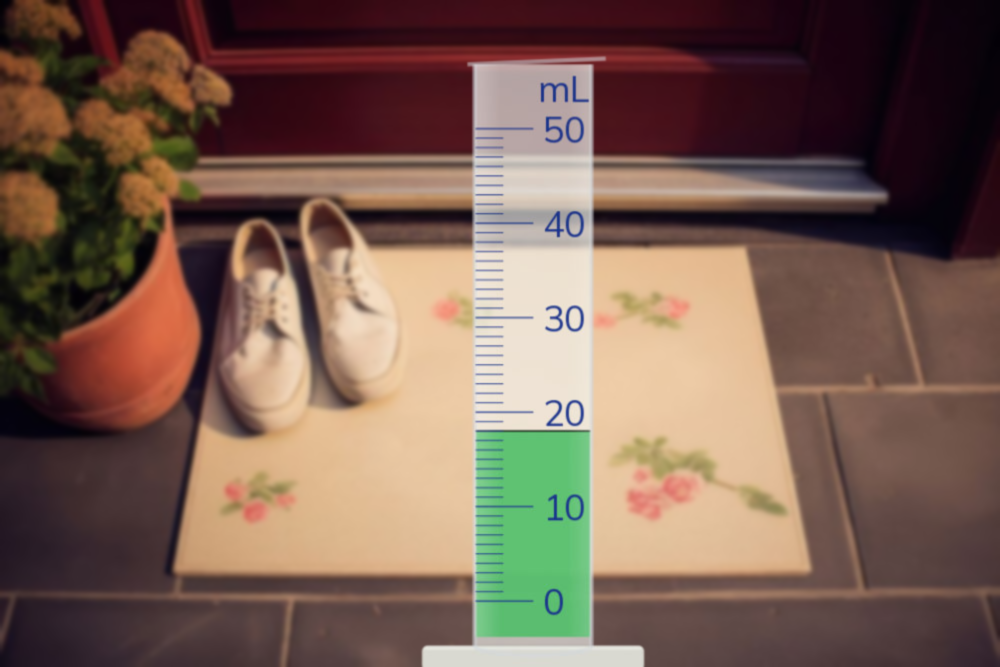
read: 18 mL
